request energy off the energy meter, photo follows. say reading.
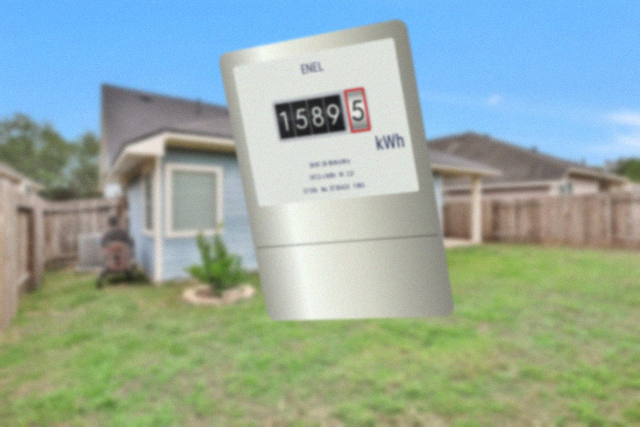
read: 1589.5 kWh
